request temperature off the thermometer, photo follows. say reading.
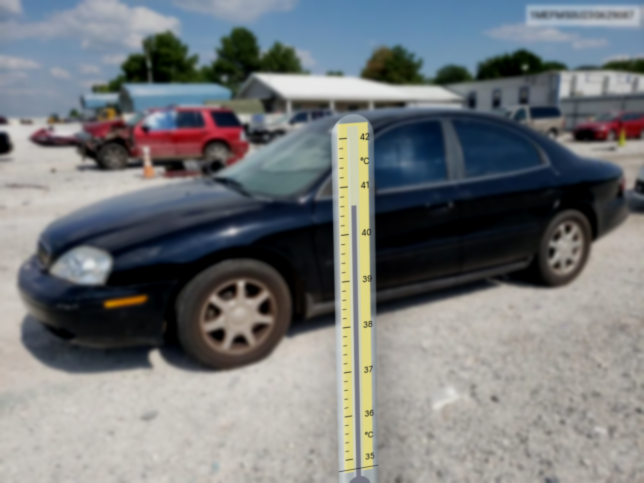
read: 40.6 °C
